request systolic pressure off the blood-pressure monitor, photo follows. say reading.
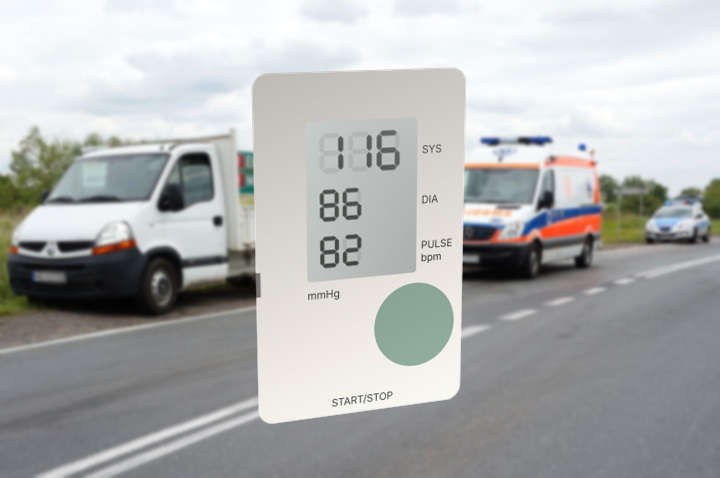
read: 116 mmHg
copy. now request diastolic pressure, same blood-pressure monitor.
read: 86 mmHg
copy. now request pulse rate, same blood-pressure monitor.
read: 82 bpm
